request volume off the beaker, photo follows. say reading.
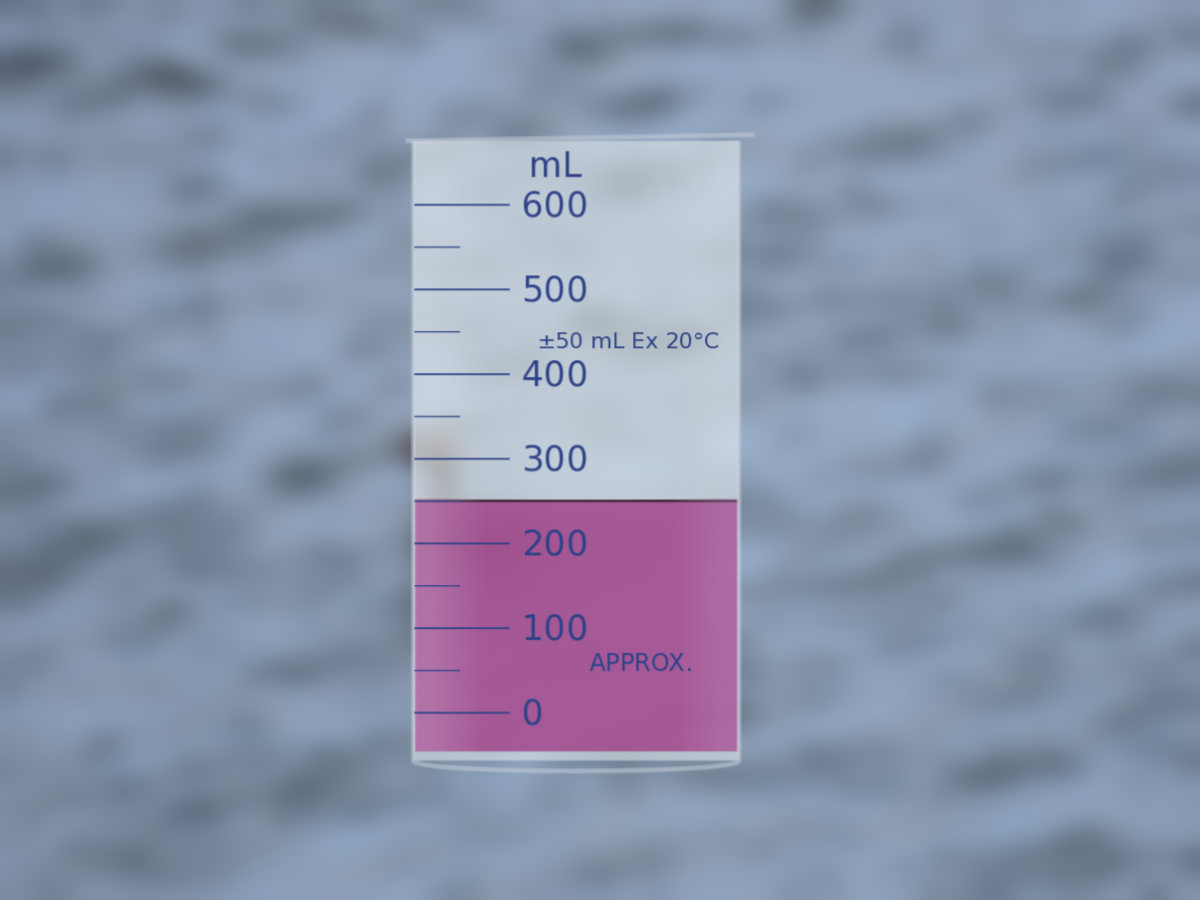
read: 250 mL
